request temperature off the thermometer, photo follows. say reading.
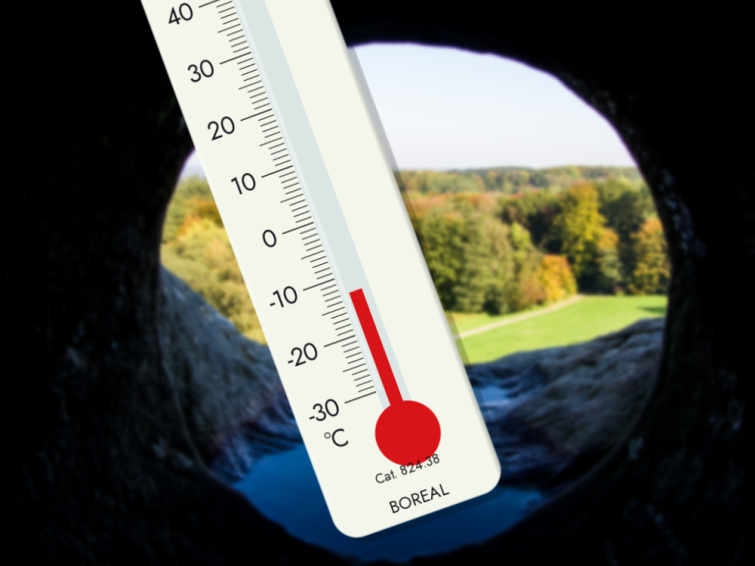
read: -13 °C
